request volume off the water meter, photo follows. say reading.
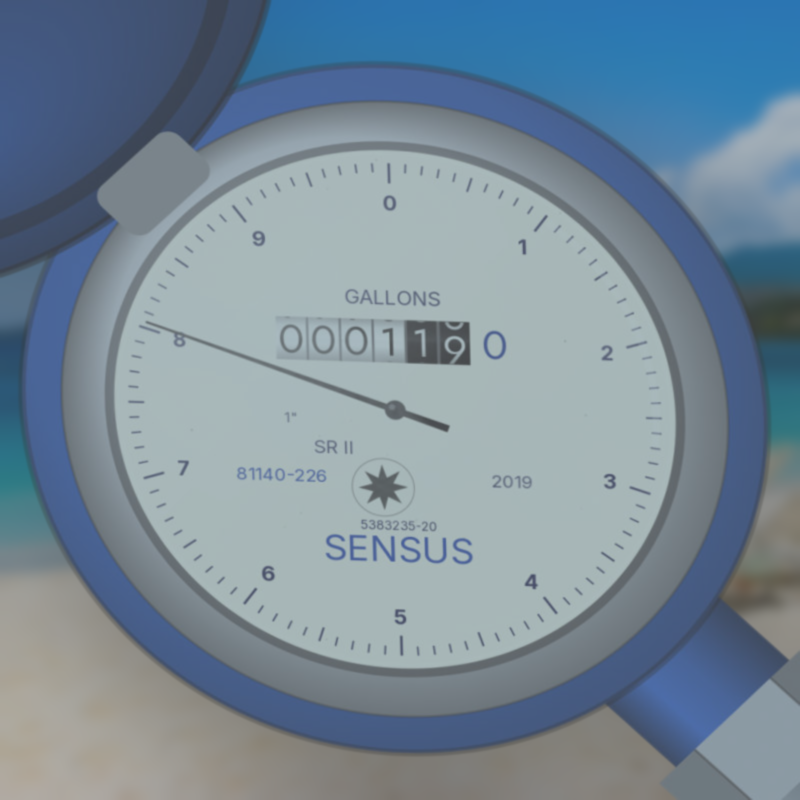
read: 1188.0 gal
